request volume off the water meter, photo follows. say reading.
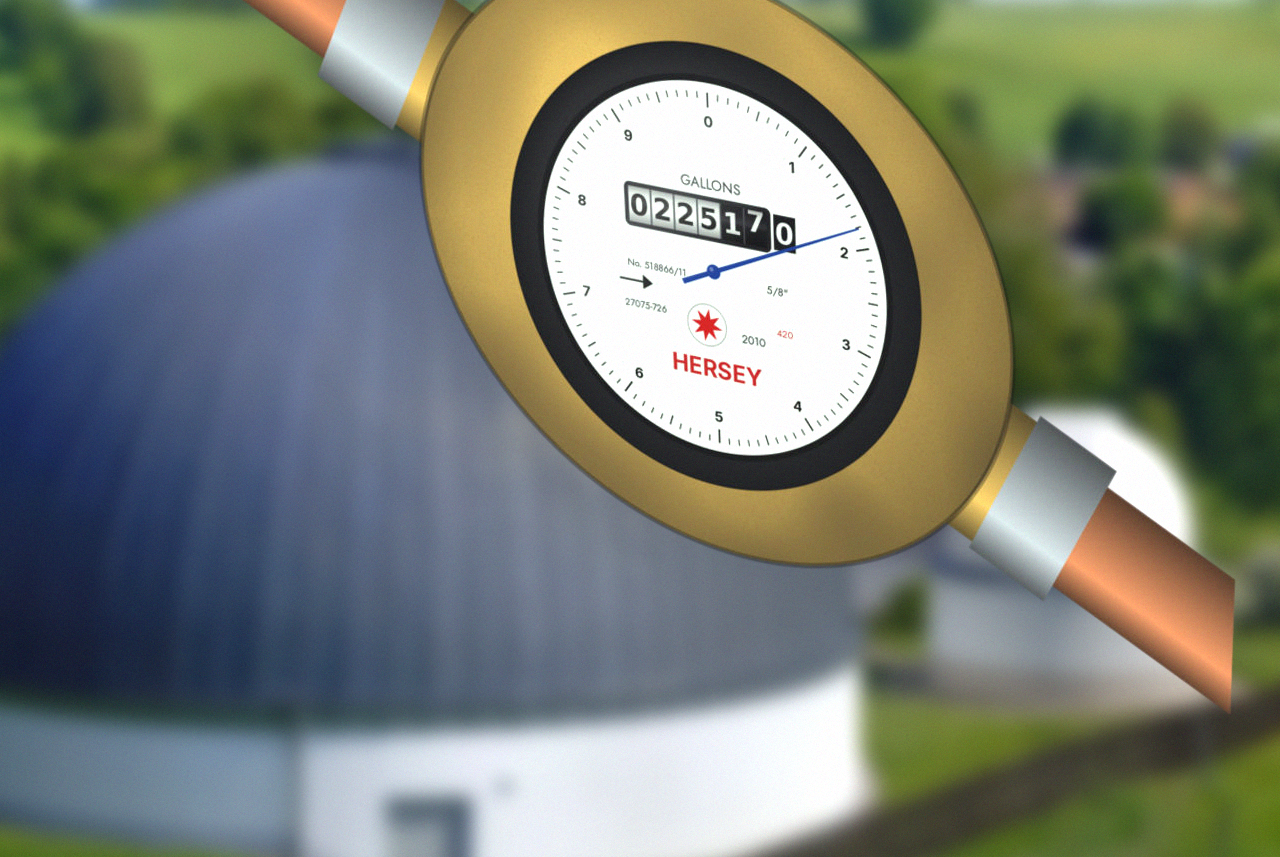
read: 225171.8 gal
